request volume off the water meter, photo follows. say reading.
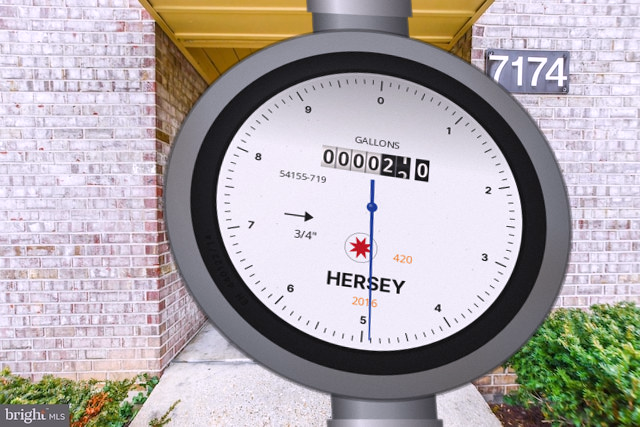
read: 214.9 gal
